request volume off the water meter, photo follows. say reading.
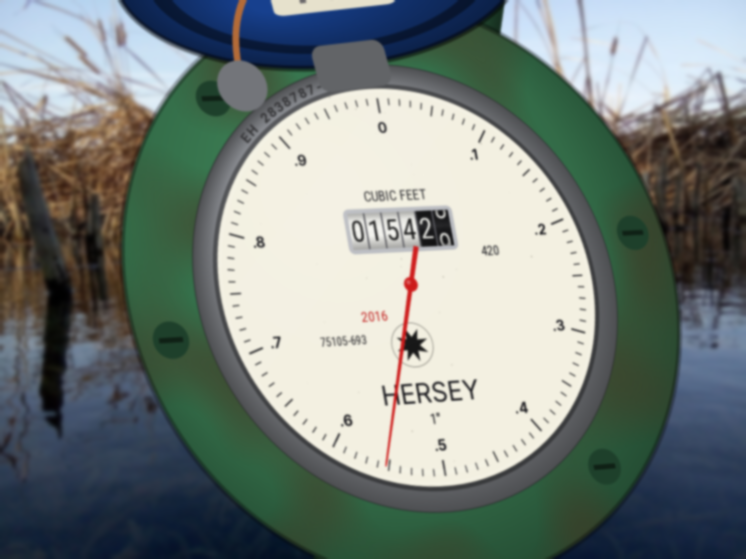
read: 15428.55 ft³
